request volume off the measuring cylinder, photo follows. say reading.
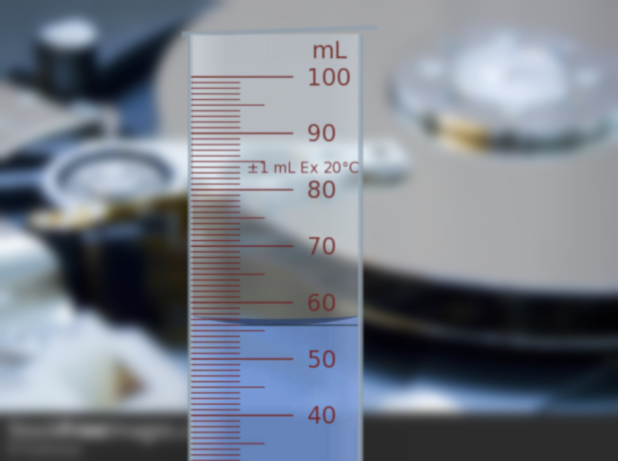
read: 56 mL
